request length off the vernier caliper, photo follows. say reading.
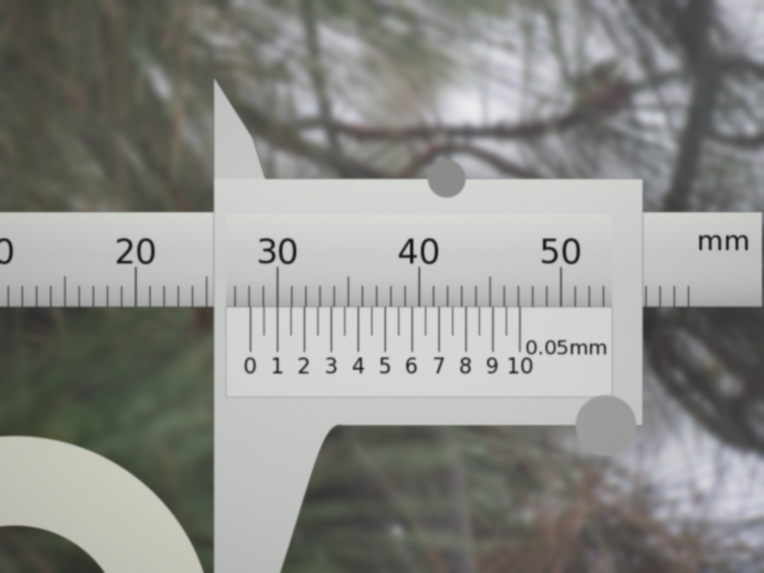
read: 28.1 mm
